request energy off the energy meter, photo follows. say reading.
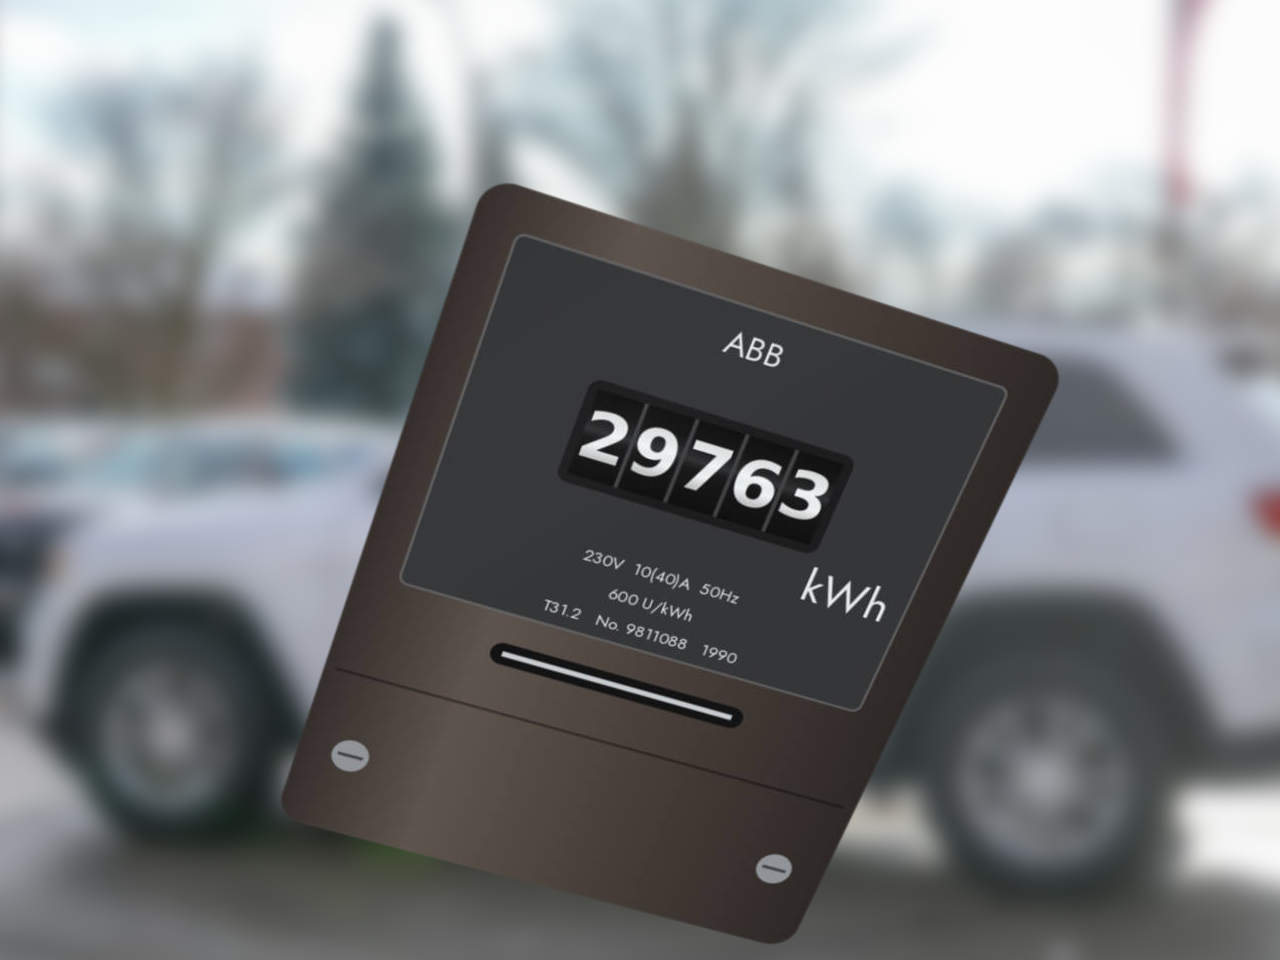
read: 29763 kWh
